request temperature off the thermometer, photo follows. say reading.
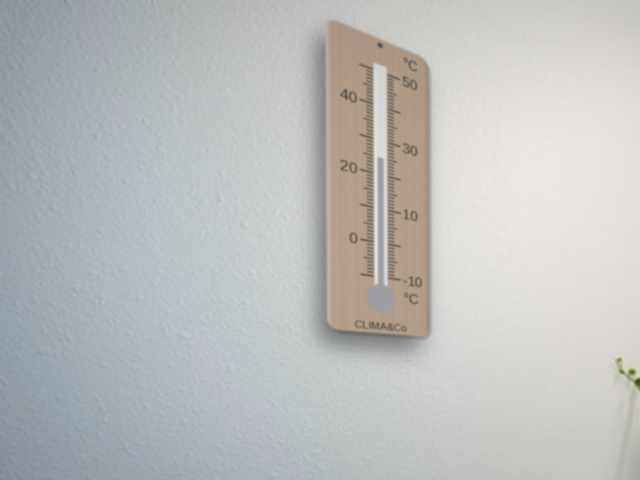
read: 25 °C
